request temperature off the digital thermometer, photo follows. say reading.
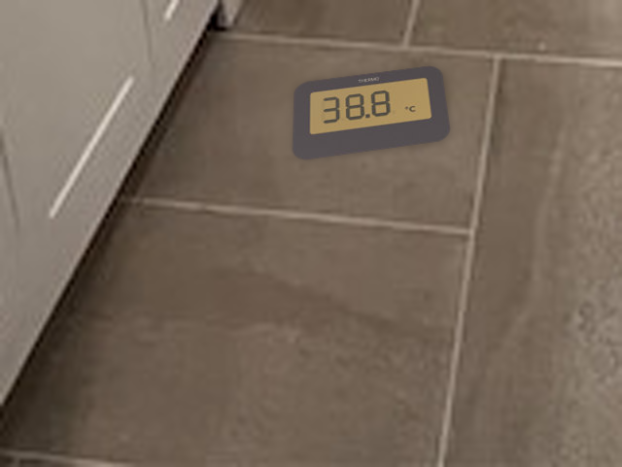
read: 38.8 °C
